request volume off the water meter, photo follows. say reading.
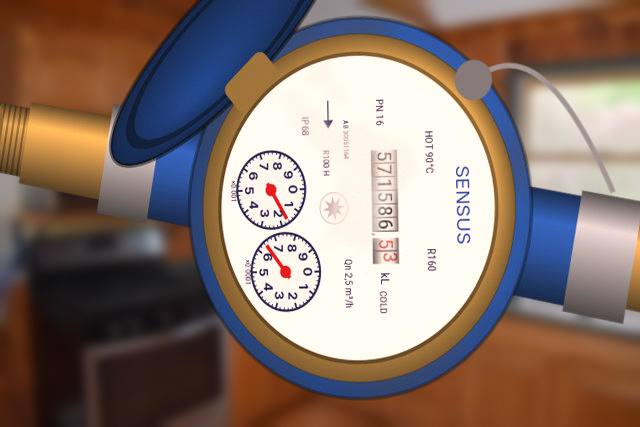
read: 571586.5316 kL
